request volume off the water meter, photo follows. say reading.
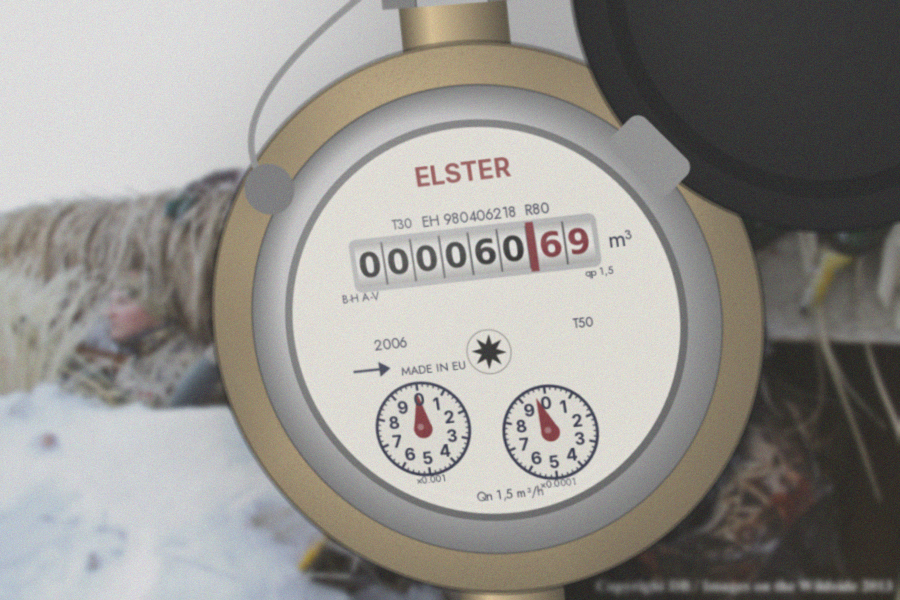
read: 60.6899 m³
